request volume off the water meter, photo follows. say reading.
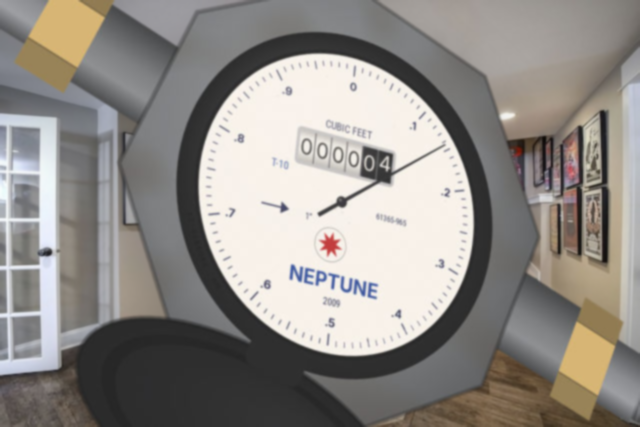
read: 4.14 ft³
